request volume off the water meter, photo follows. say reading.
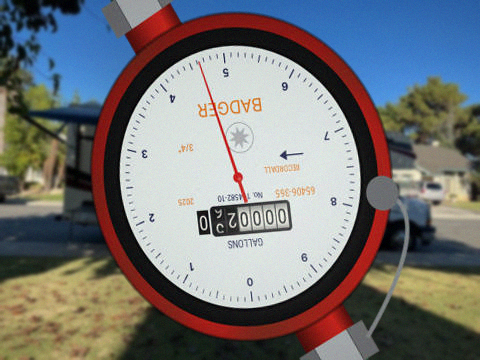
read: 254.6 gal
